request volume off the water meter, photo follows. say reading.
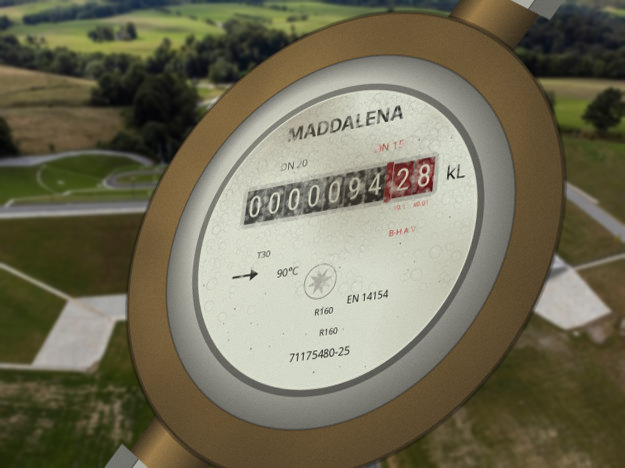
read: 94.28 kL
